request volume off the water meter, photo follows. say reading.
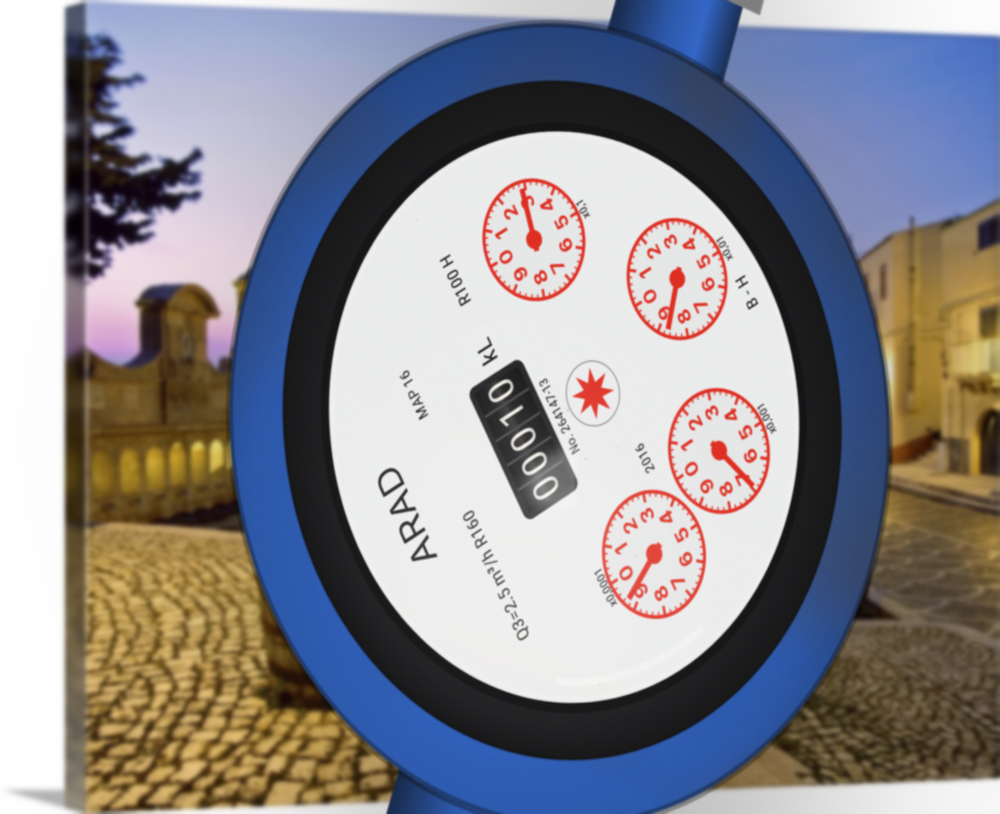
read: 10.2869 kL
